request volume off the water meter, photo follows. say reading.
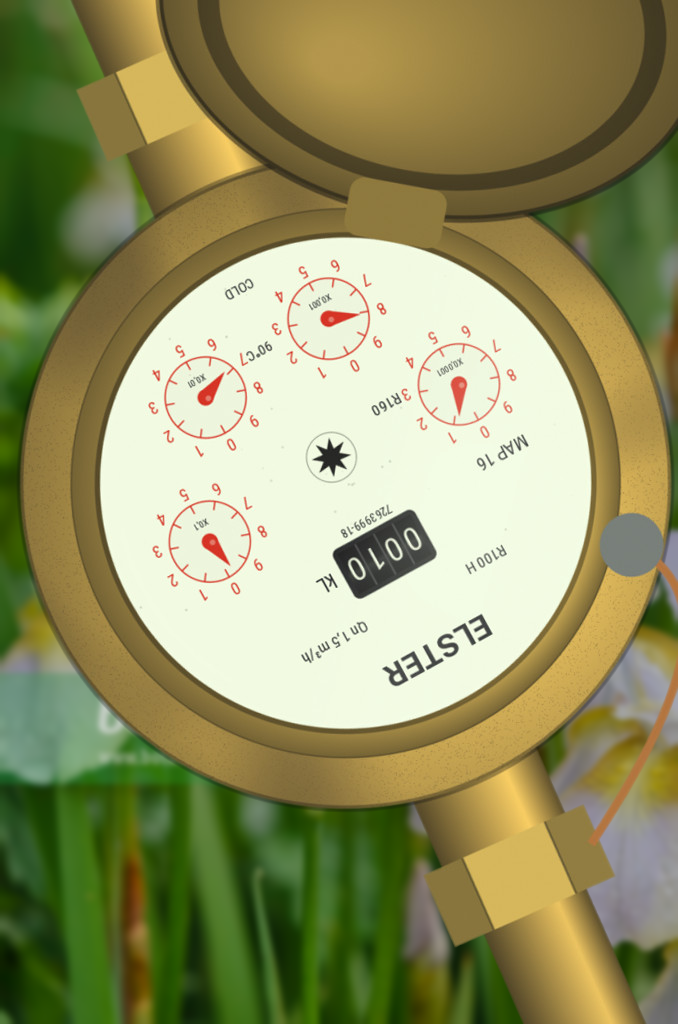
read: 9.9680 kL
